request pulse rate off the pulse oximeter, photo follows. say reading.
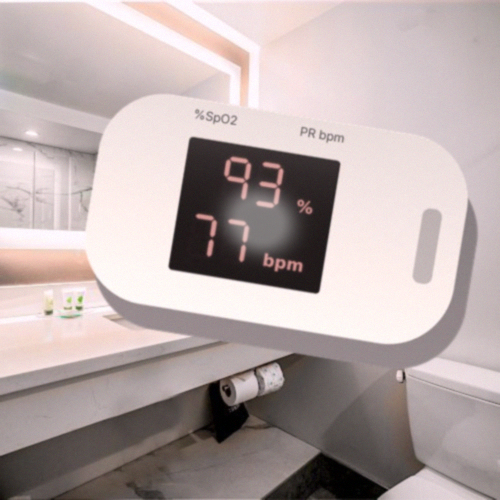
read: 77 bpm
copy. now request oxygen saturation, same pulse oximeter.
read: 93 %
